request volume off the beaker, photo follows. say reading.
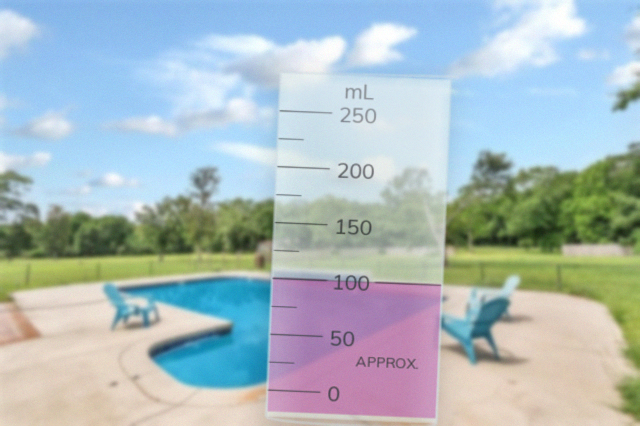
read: 100 mL
